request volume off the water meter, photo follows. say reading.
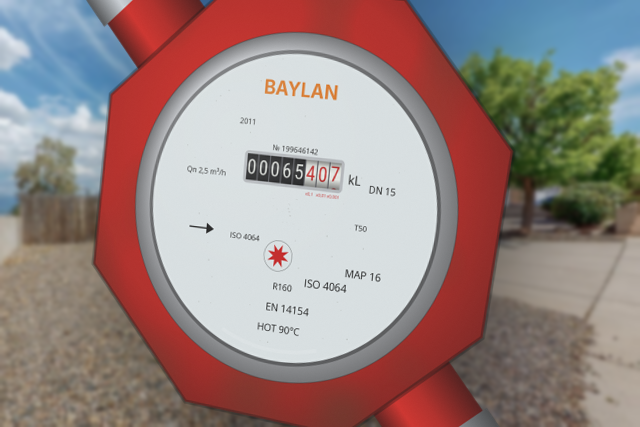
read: 65.407 kL
